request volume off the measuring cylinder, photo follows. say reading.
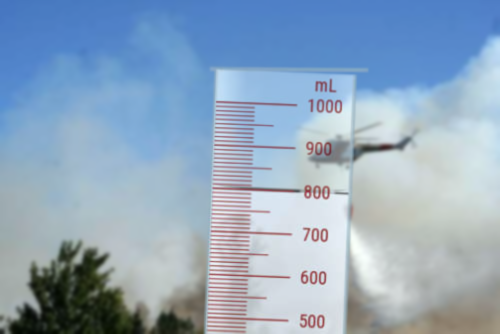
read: 800 mL
